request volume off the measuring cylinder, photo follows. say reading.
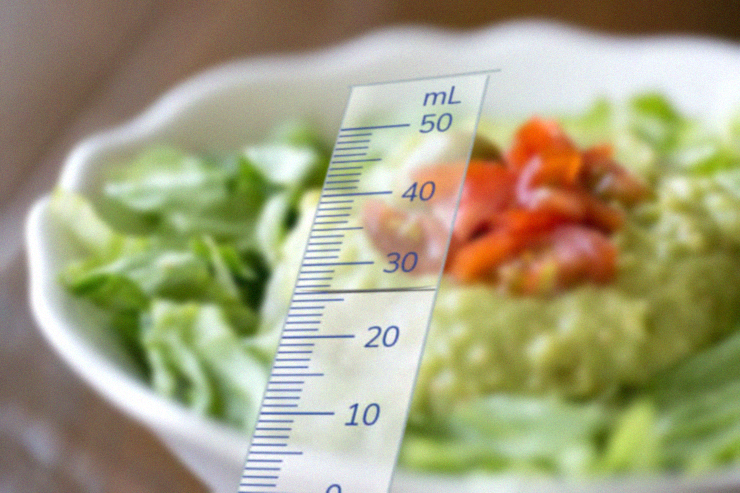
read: 26 mL
